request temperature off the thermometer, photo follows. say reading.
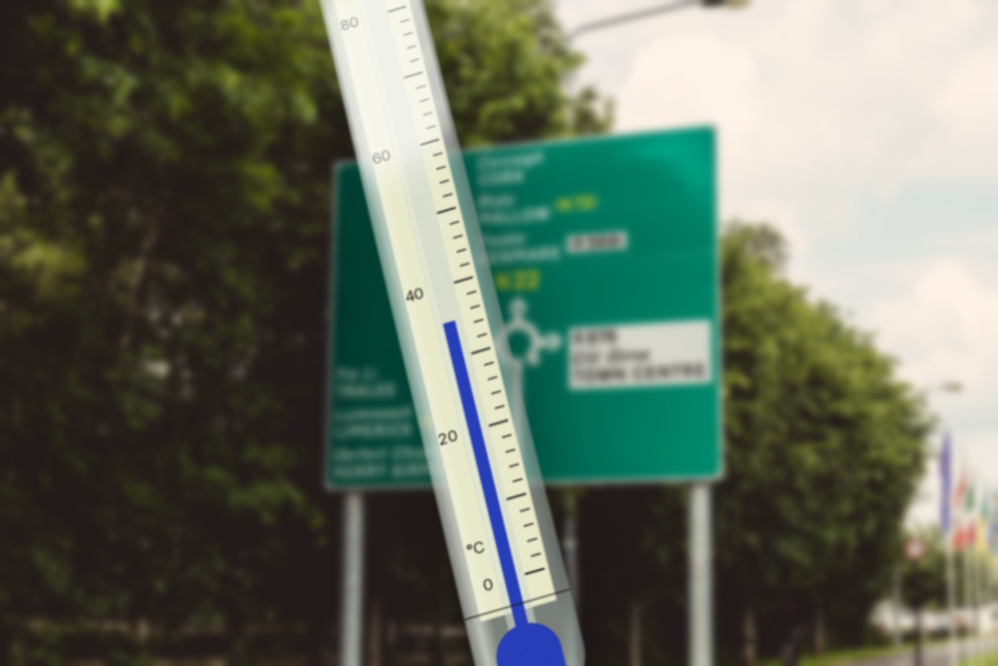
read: 35 °C
